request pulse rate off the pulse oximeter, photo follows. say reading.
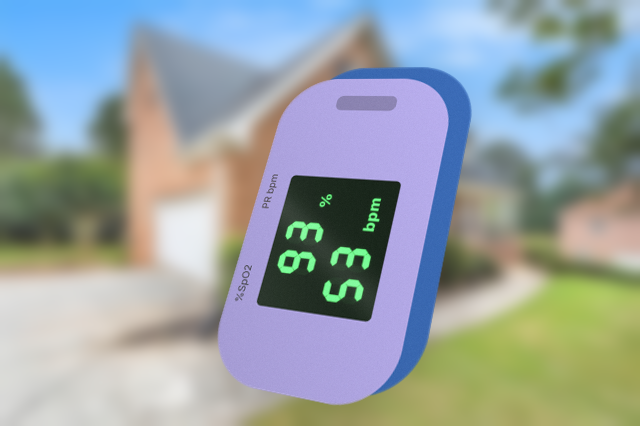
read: 53 bpm
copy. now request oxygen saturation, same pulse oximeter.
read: 93 %
